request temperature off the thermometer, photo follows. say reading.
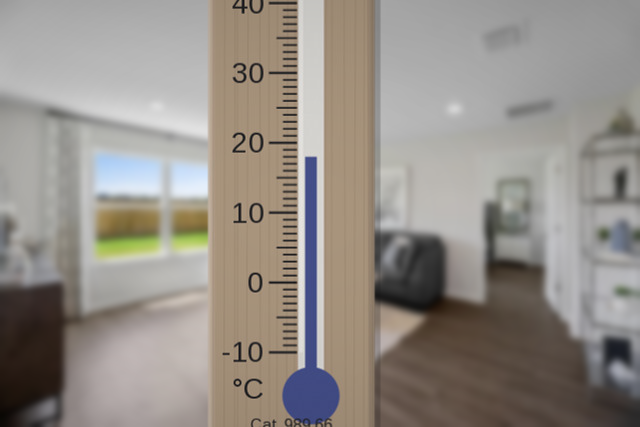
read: 18 °C
